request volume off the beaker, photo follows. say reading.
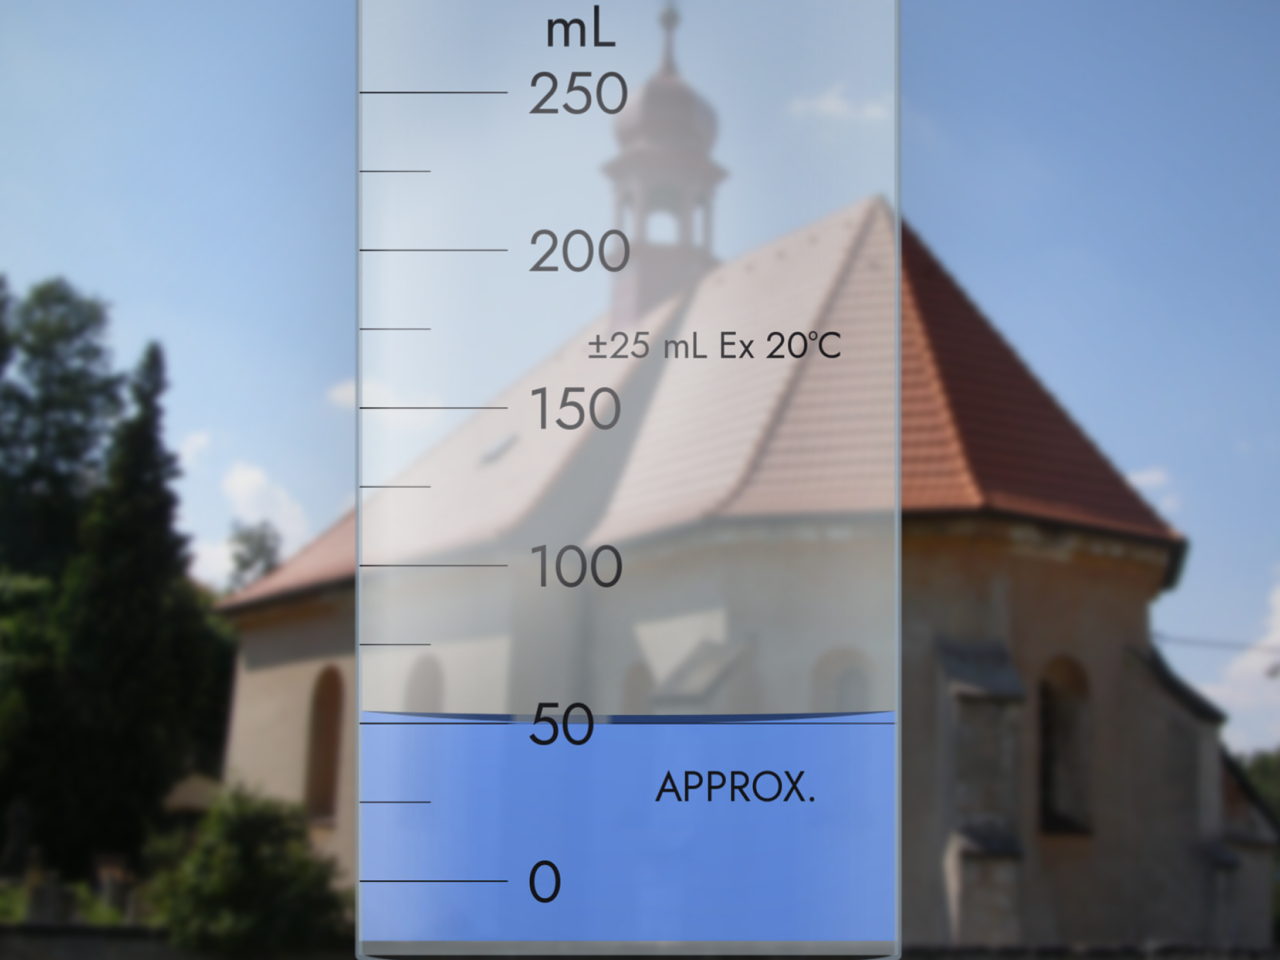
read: 50 mL
